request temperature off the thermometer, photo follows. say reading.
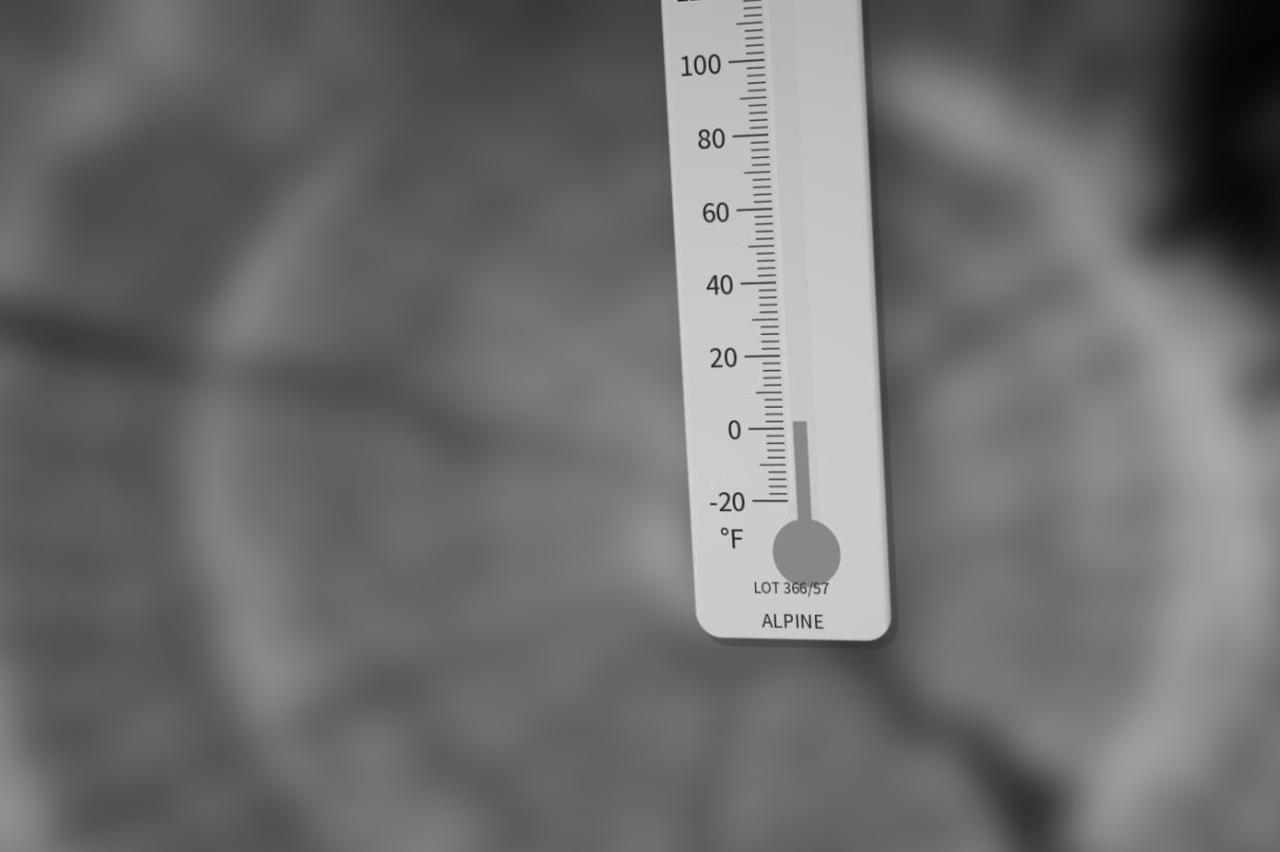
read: 2 °F
